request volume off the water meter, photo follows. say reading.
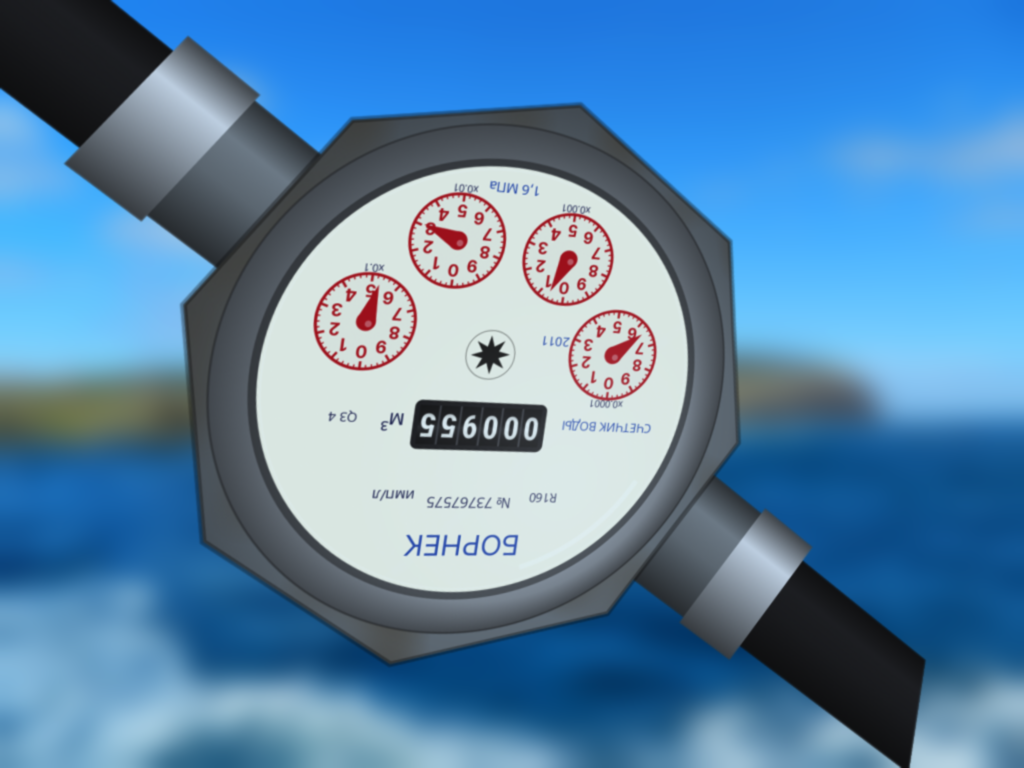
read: 955.5306 m³
